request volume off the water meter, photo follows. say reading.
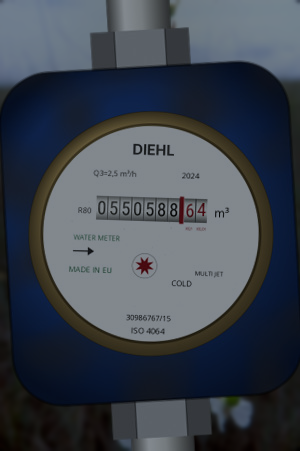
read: 550588.64 m³
